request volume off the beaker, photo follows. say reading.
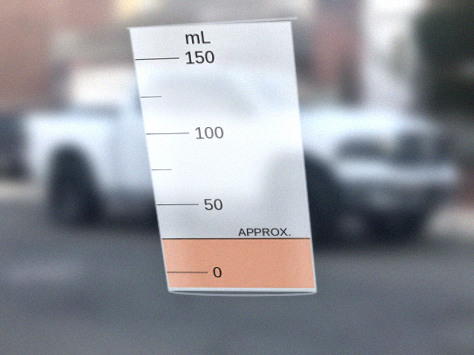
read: 25 mL
